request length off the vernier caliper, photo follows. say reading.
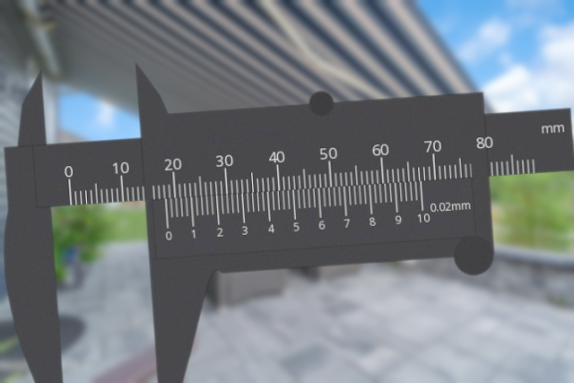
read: 18.2 mm
